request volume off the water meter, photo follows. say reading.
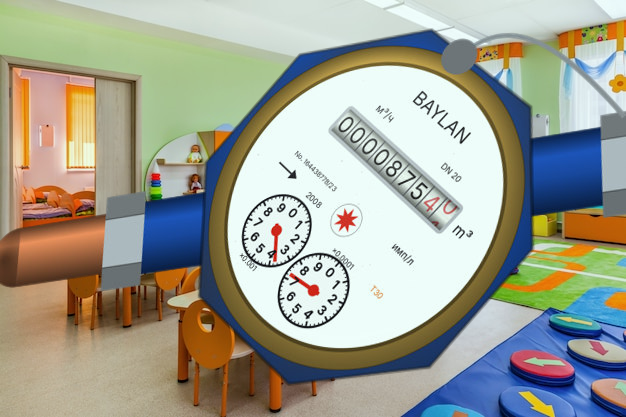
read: 875.4037 m³
